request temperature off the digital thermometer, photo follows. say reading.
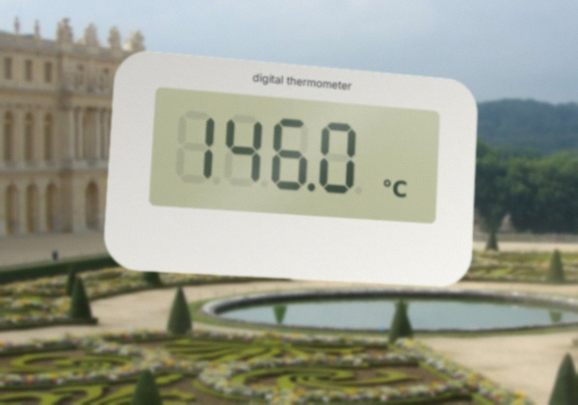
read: 146.0 °C
